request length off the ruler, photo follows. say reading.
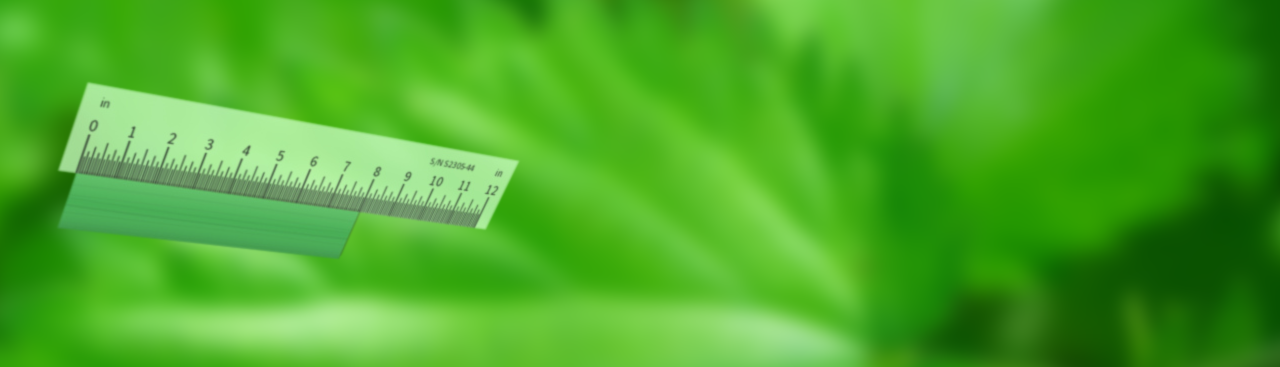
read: 8 in
